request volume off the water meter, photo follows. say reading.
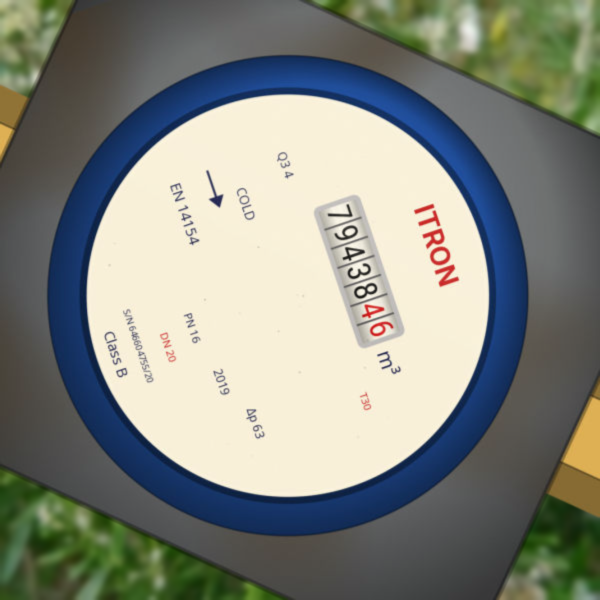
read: 79438.46 m³
